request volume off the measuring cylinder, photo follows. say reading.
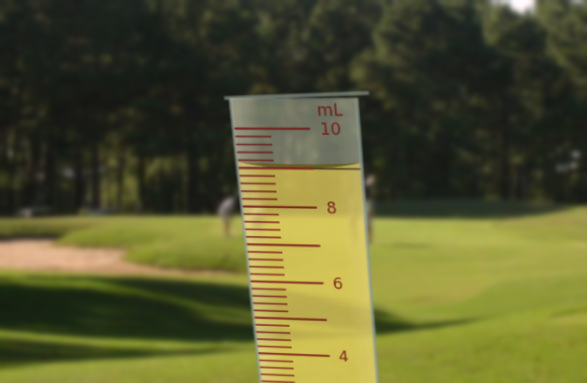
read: 9 mL
